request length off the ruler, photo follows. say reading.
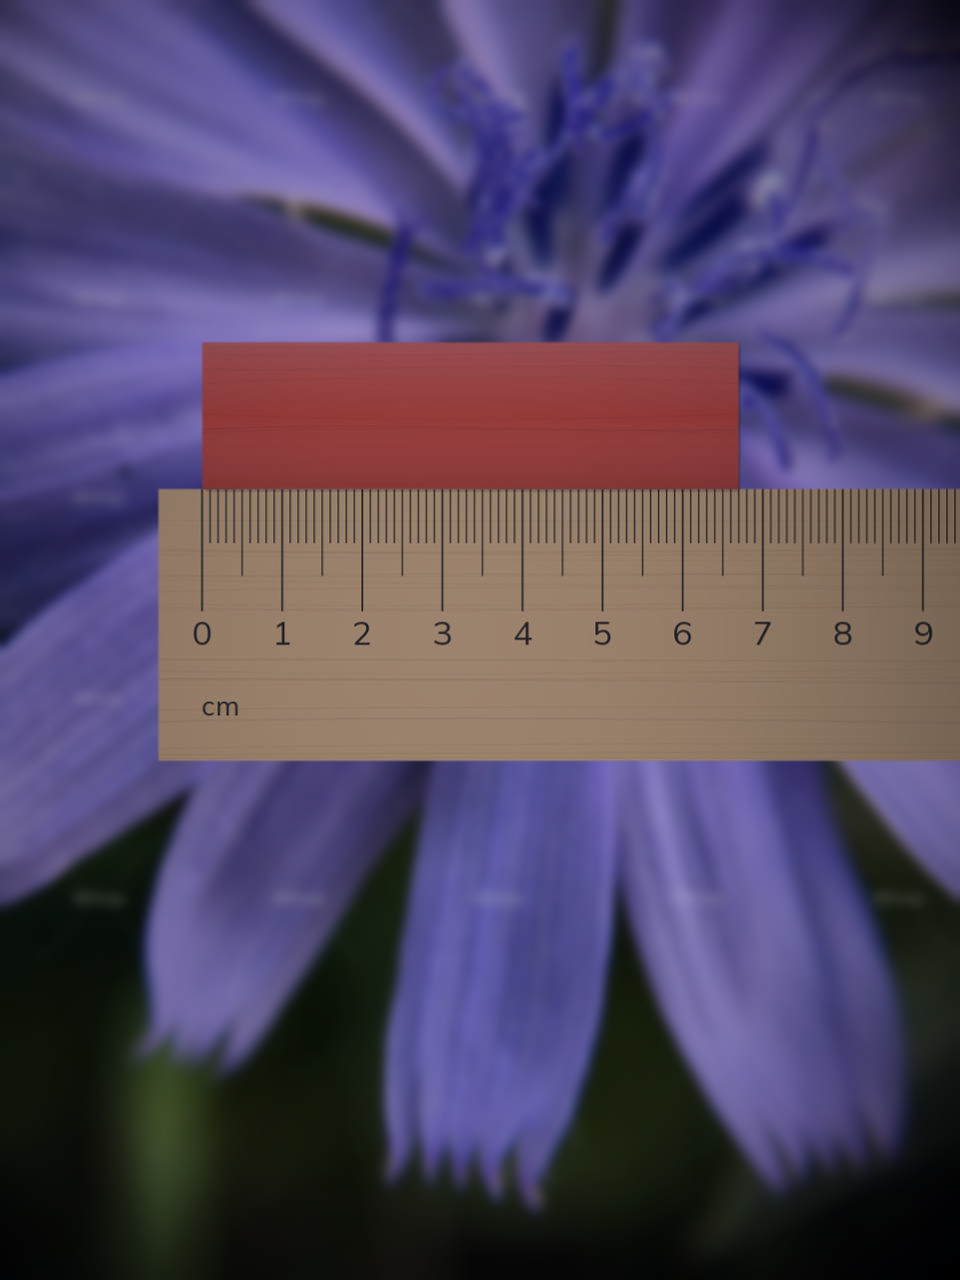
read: 6.7 cm
